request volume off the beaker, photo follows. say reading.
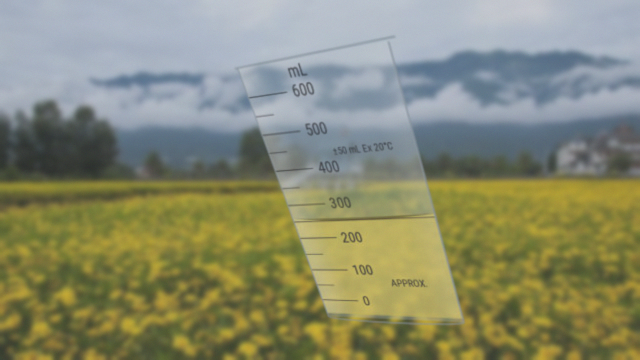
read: 250 mL
